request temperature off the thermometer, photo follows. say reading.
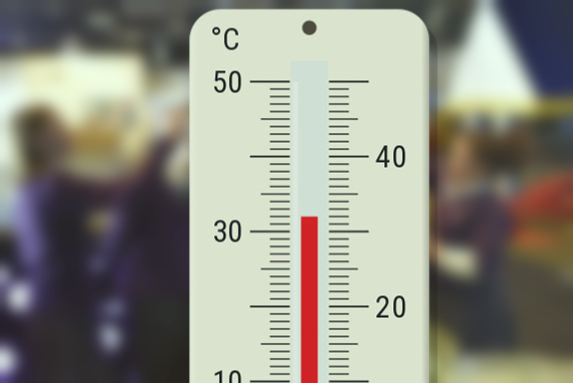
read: 32 °C
